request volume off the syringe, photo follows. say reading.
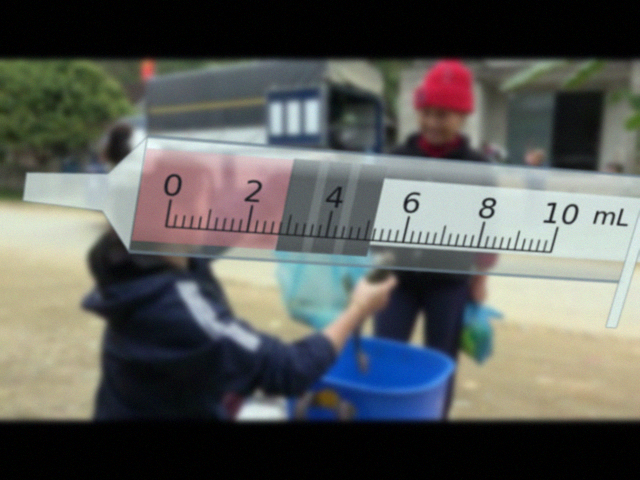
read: 2.8 mL
